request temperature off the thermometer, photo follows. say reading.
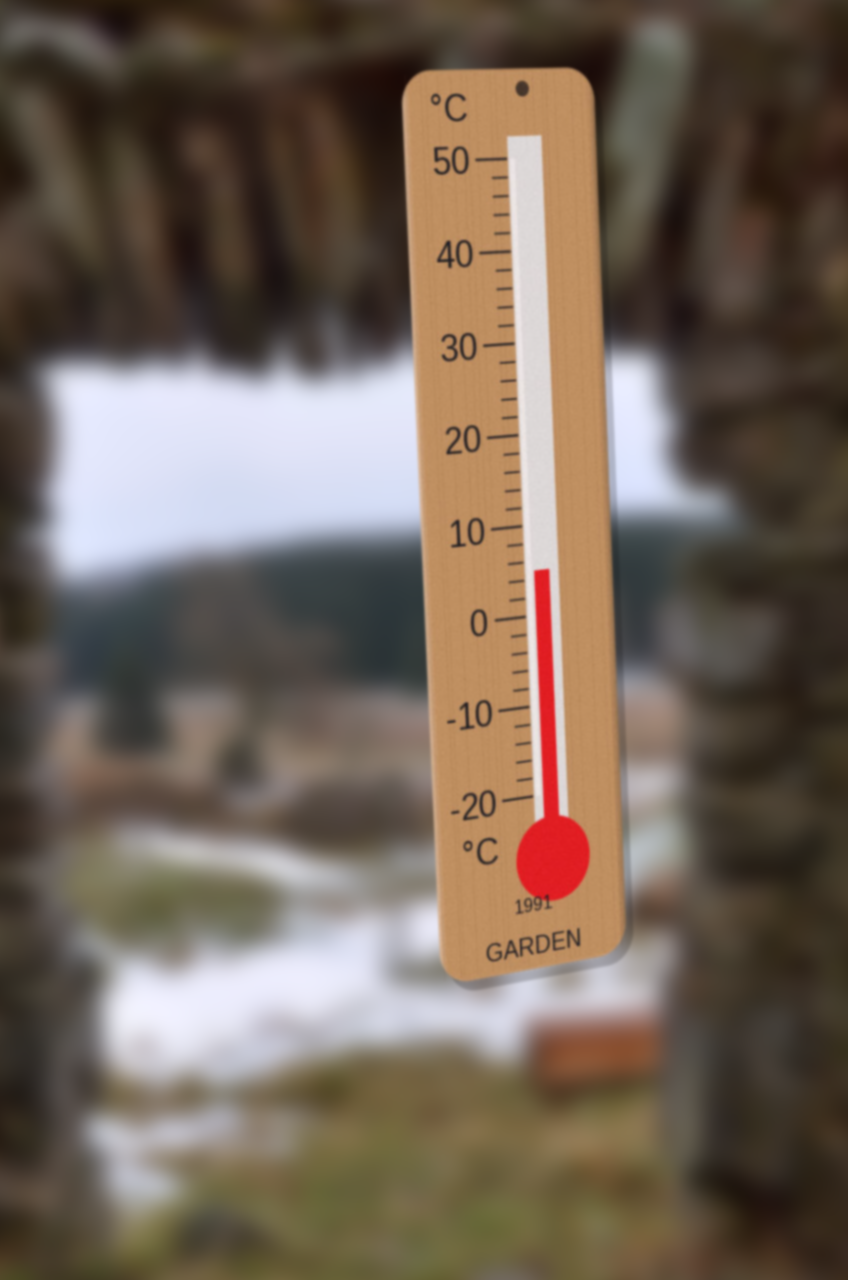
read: 5 °C
